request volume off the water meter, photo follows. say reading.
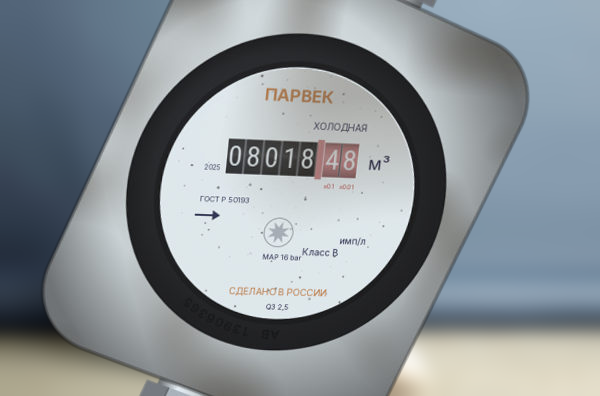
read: 8018.48 m³
